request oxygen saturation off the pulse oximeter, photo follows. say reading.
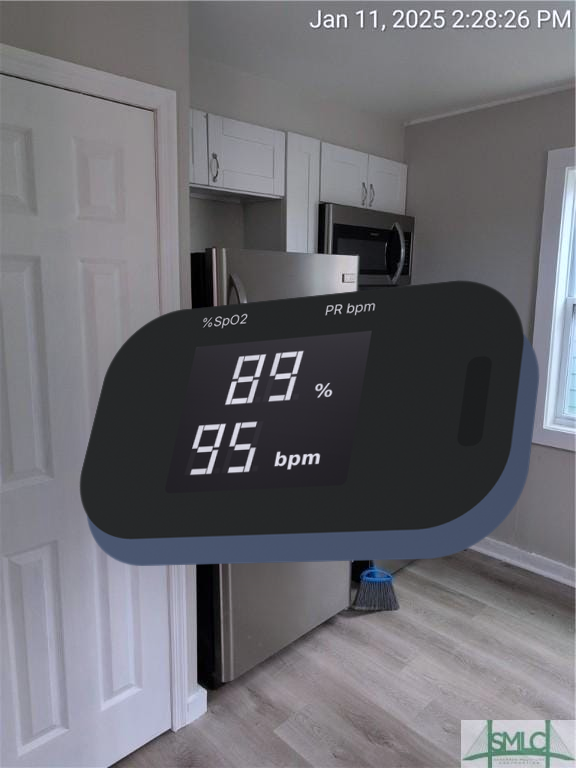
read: 89 %
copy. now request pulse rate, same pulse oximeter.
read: 95 bpm
